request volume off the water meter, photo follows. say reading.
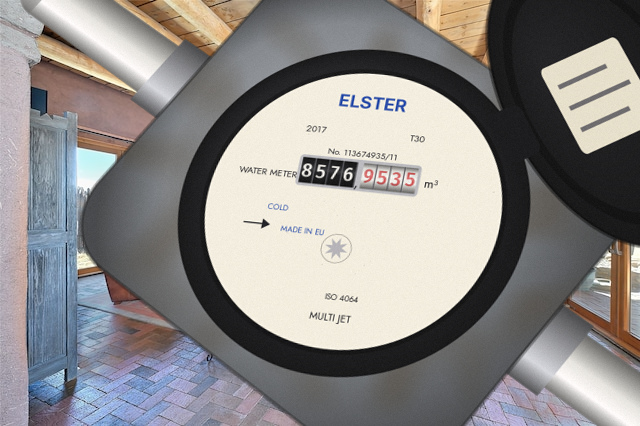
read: 8576.9535 m³
